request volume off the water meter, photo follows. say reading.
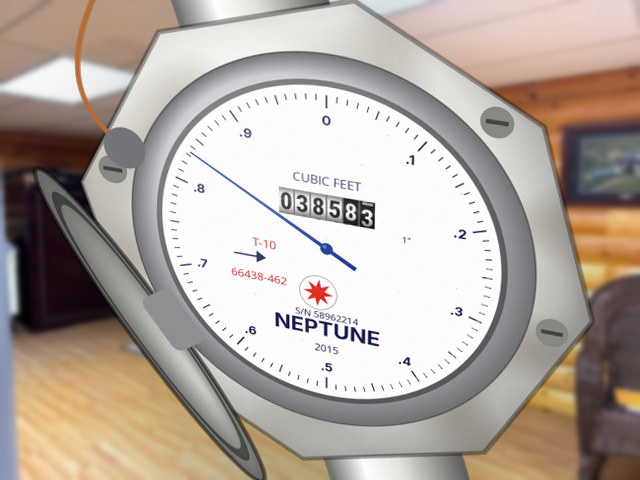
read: 38582.83 ft³
